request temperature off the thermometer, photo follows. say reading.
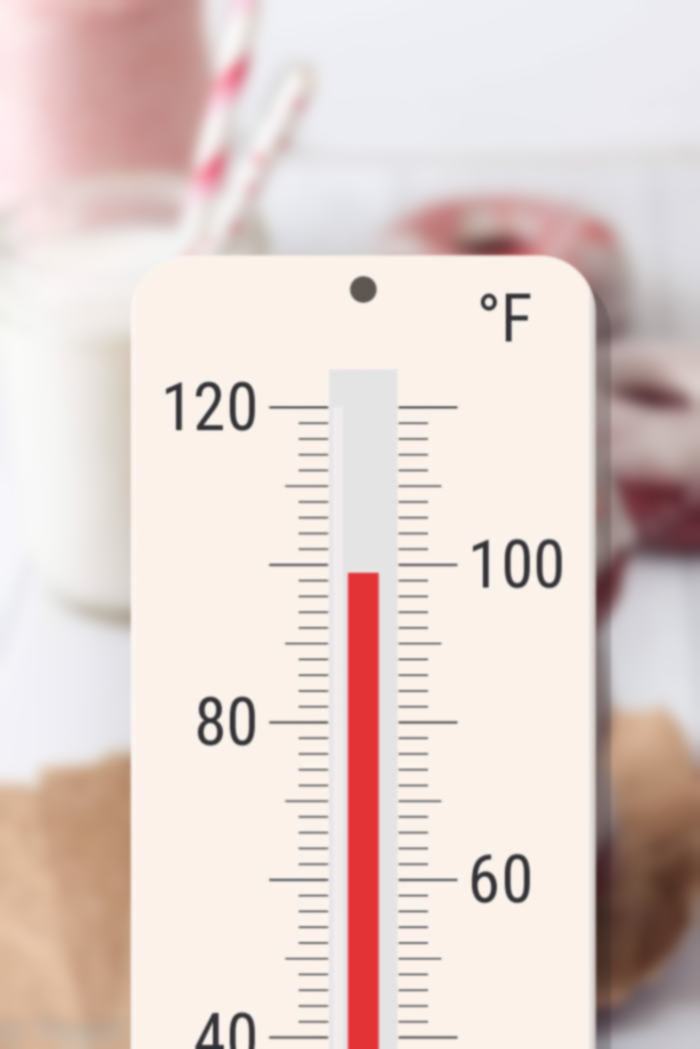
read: 99 °F
